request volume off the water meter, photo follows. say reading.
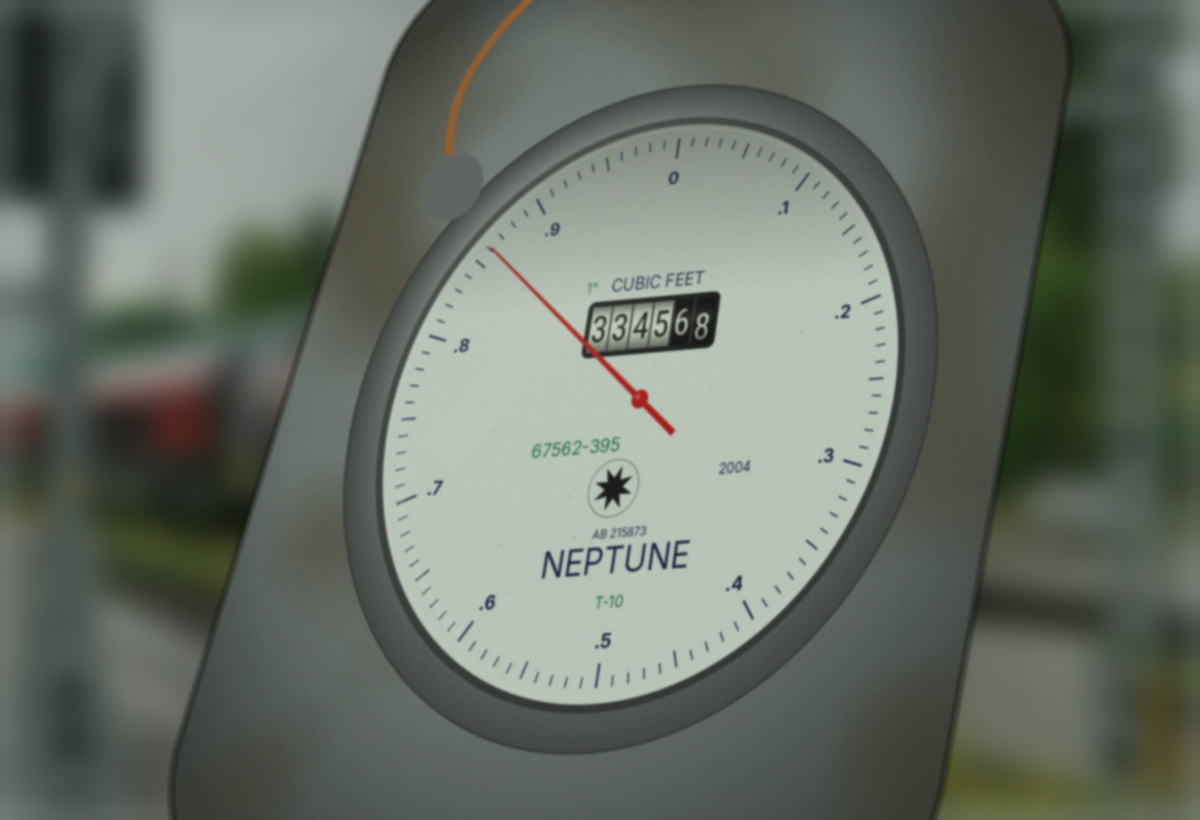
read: 334567.86 ft³
